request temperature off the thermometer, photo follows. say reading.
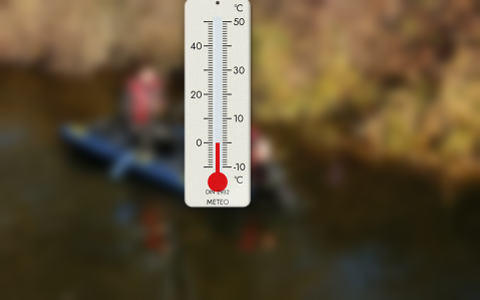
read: 0 °C
